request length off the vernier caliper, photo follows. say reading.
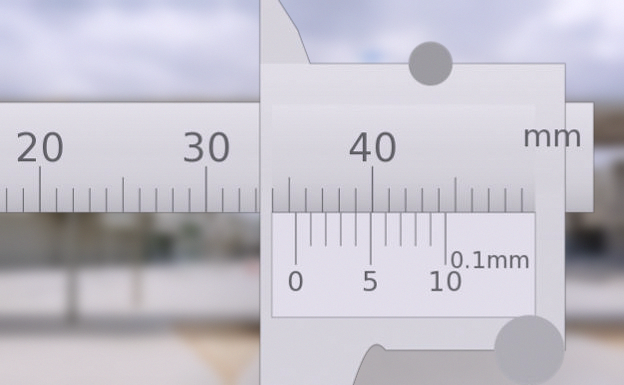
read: 35.4 mm
